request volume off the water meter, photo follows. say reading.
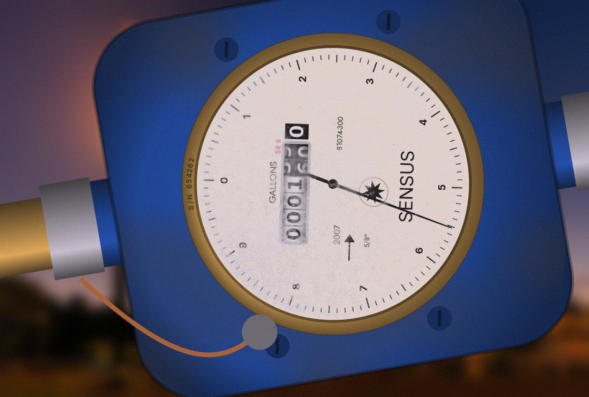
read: 1595.5 gal
